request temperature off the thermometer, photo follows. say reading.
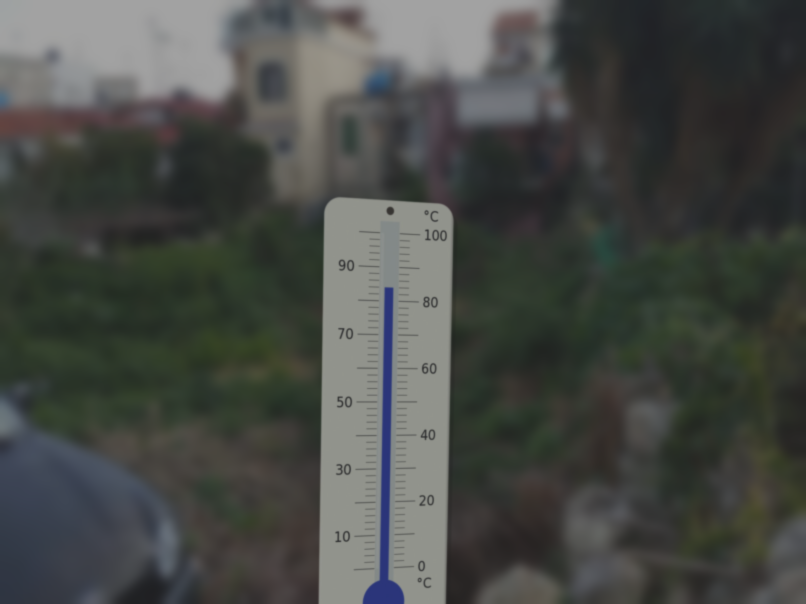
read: 84 °C
